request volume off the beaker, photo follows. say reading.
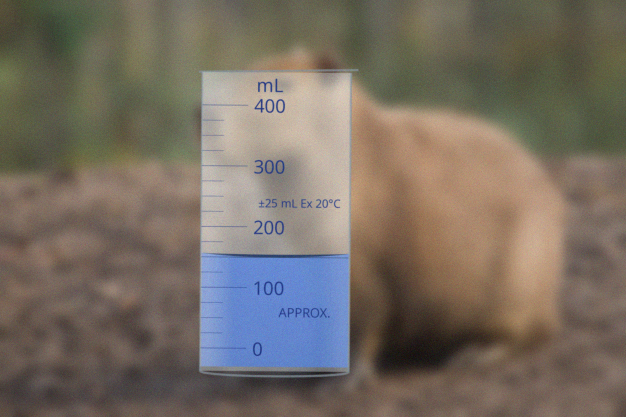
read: 150 mL
